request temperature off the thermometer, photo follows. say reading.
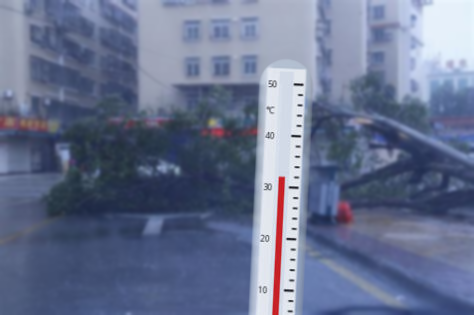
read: 32 °C
